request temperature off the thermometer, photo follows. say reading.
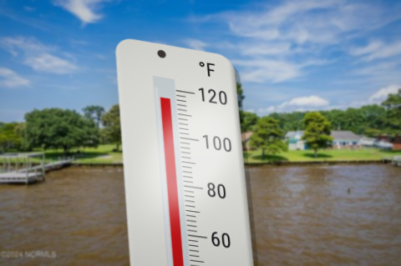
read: 116 °F
